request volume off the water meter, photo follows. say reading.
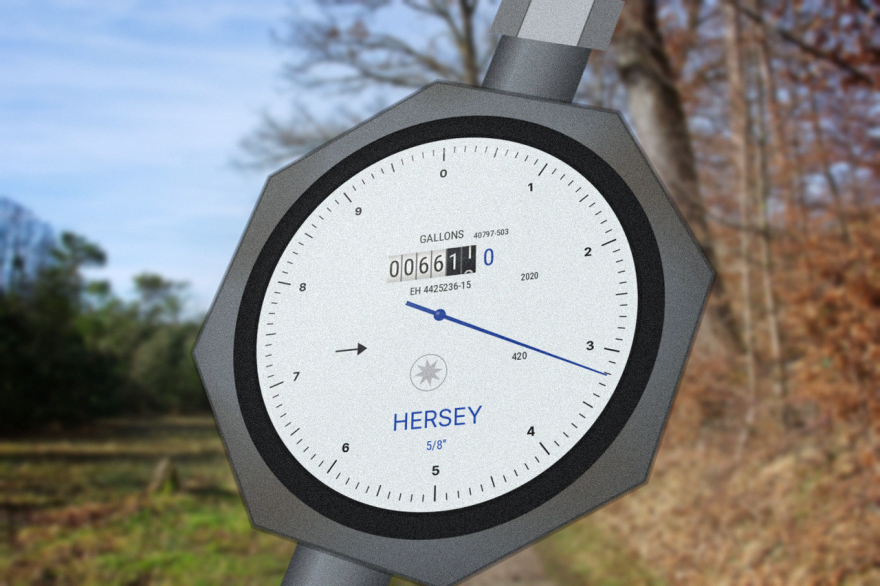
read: 66113.2 gal
